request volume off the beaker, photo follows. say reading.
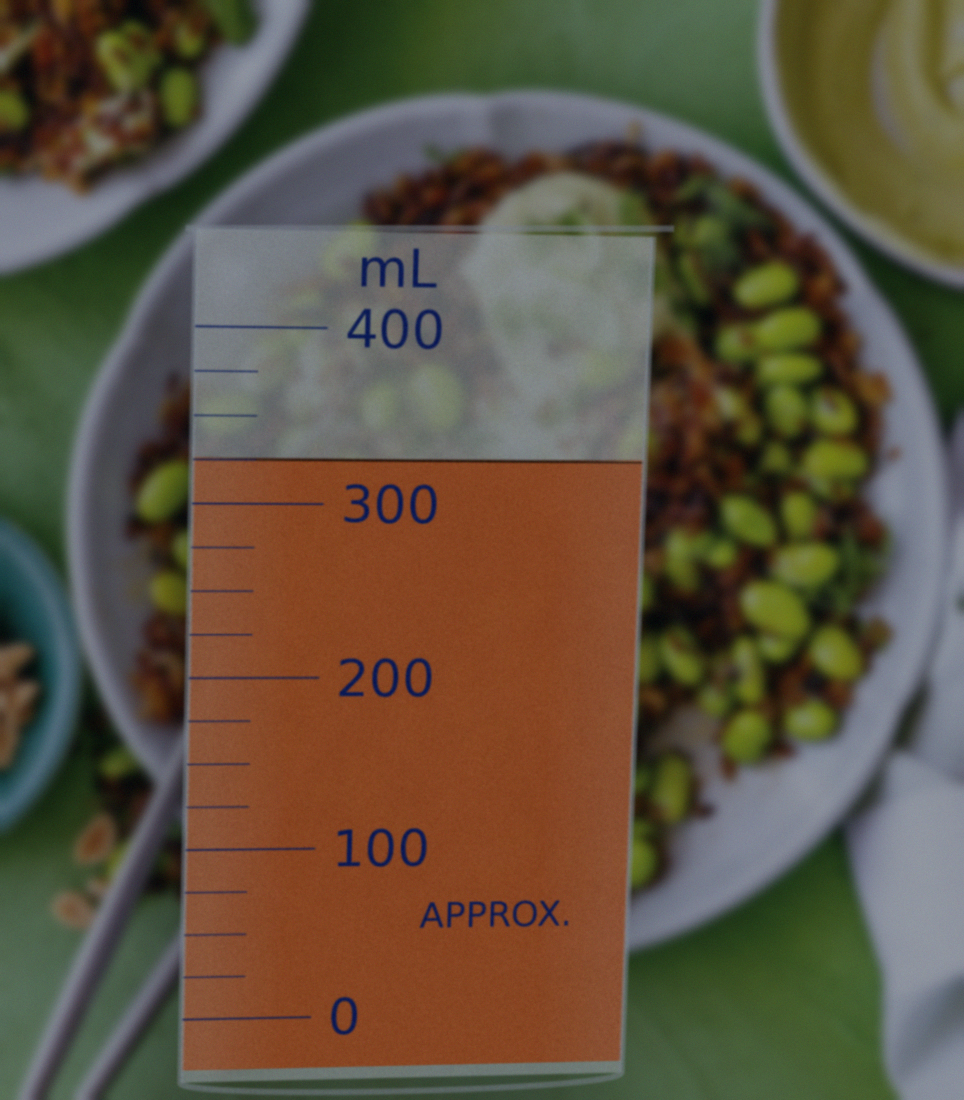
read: 325 mL
